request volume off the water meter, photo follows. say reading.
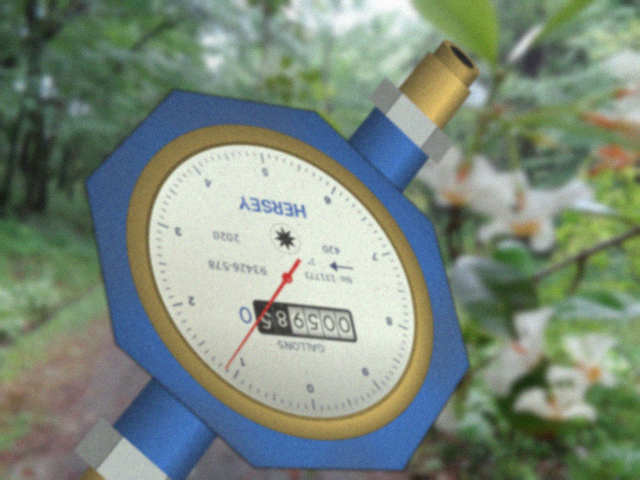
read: 59851.1 gal
